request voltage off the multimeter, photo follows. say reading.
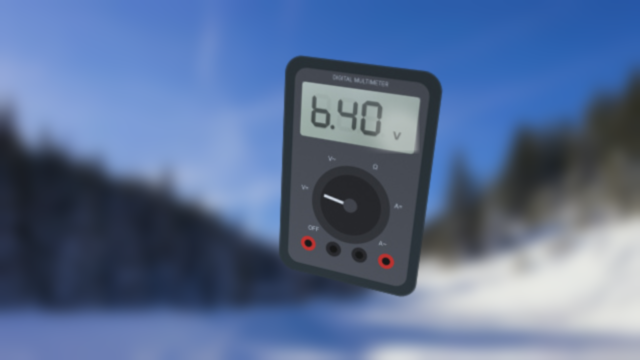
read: 6.40 V
